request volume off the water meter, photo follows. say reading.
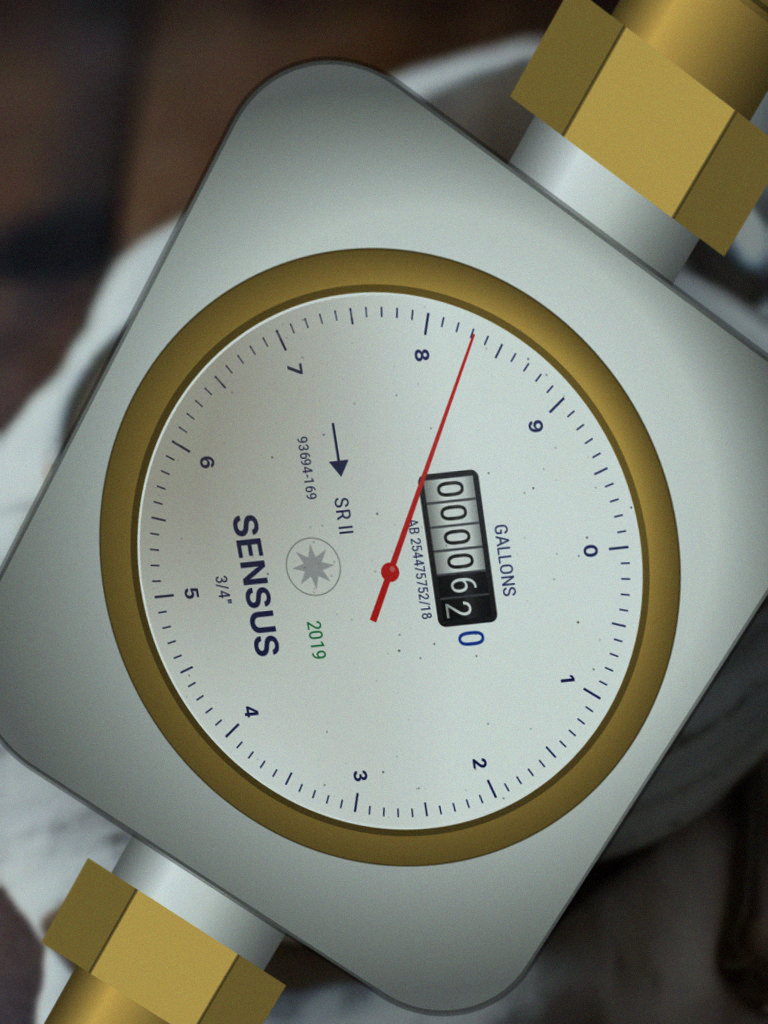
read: 618.3 gal
